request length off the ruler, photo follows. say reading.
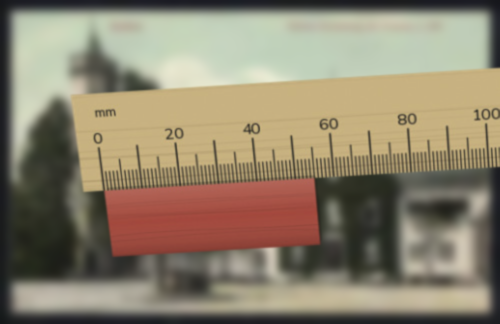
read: 55 mm
